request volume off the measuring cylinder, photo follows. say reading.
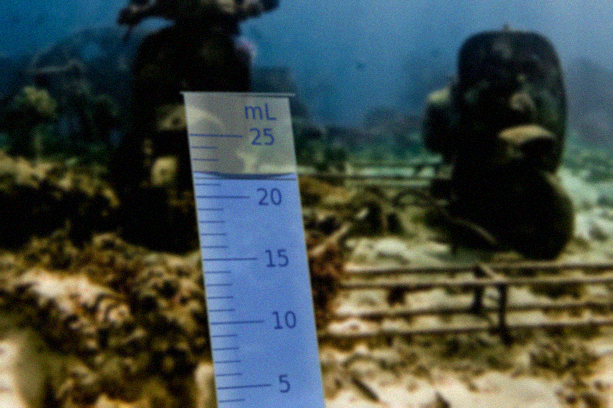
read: 21.5 mL
